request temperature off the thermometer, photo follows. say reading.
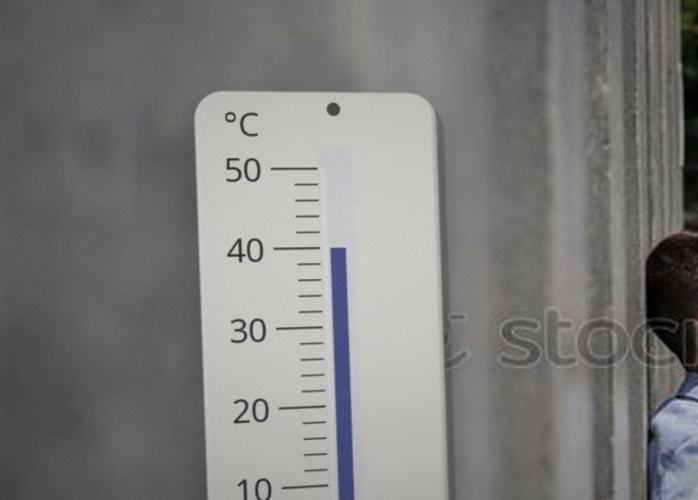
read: 40 °C
